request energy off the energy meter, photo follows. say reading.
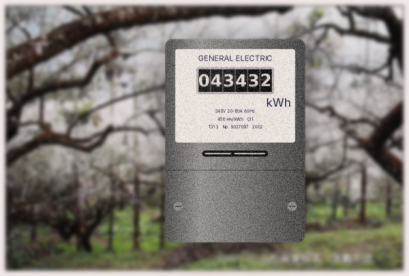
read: 43432 kWh
